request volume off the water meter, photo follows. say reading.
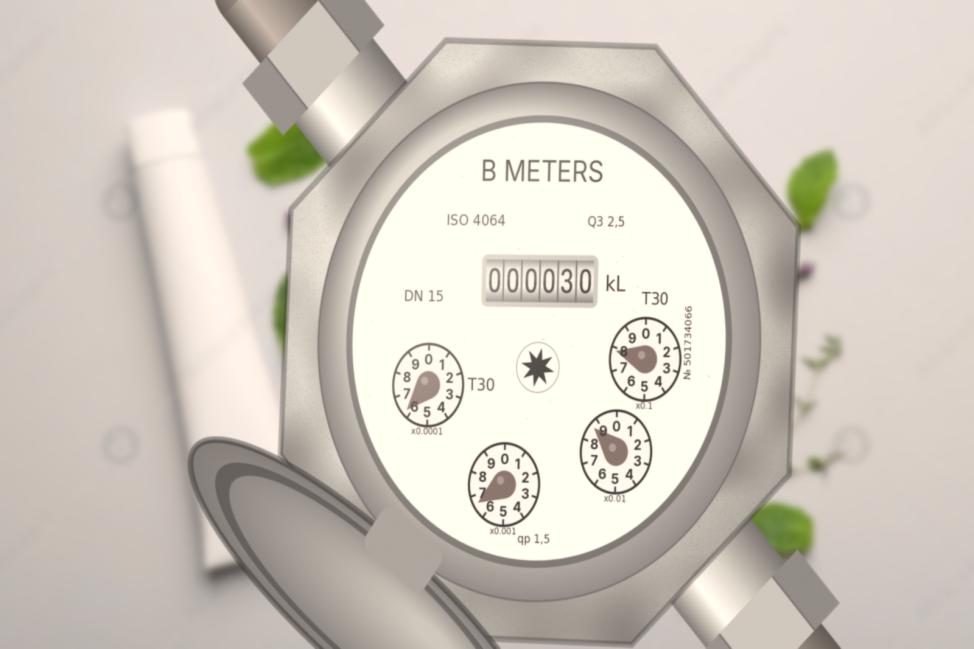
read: 30.7866 kL
